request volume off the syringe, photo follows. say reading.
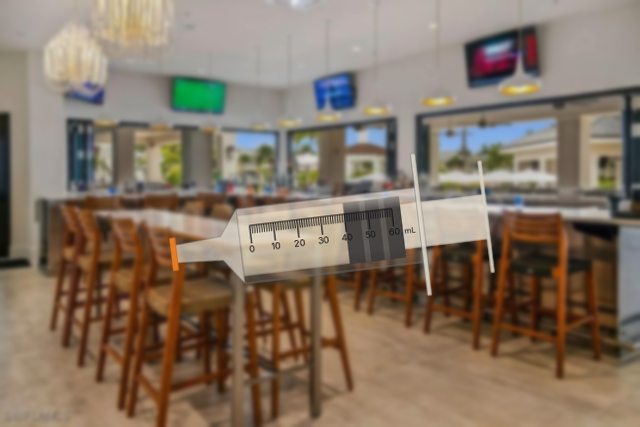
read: 40 mL
